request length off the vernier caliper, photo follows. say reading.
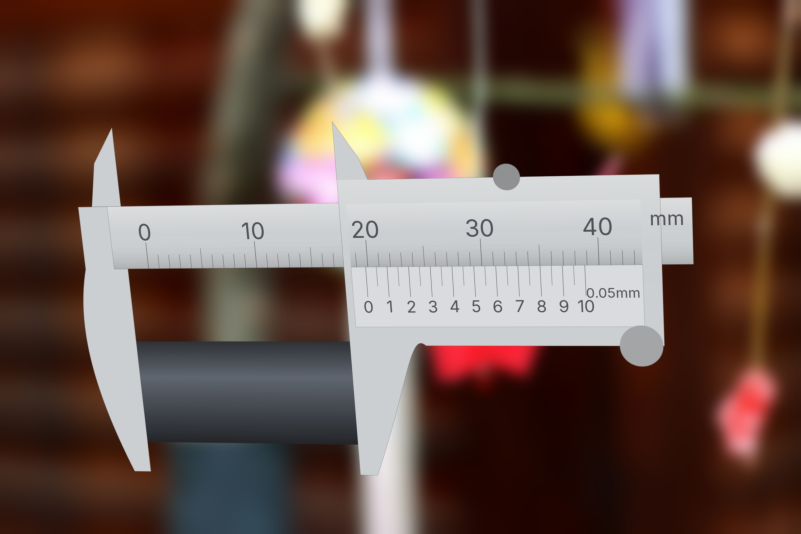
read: 19.8 mm
